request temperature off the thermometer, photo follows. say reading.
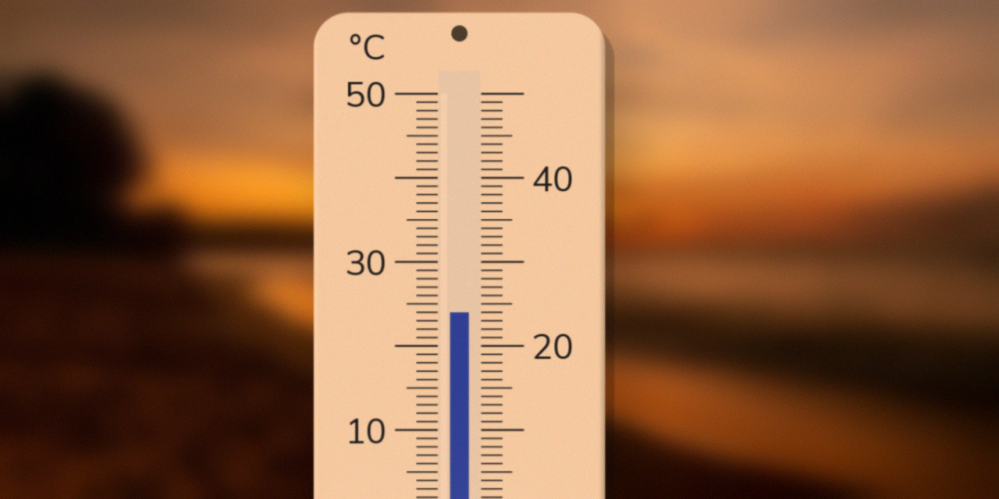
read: 24 °C
